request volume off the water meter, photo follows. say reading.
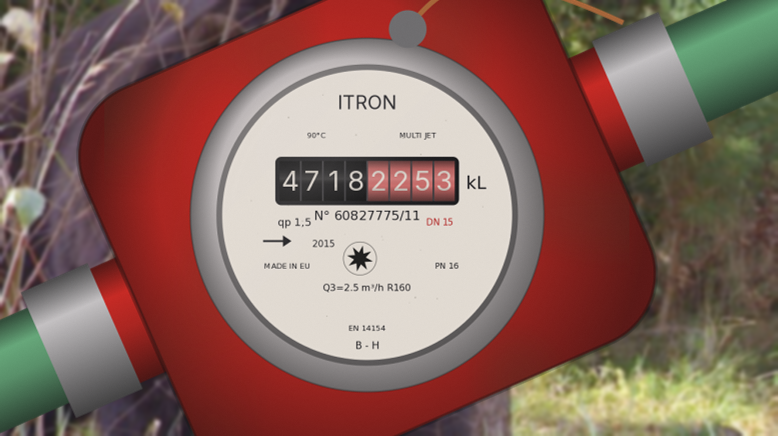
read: 4718.2253 kL
